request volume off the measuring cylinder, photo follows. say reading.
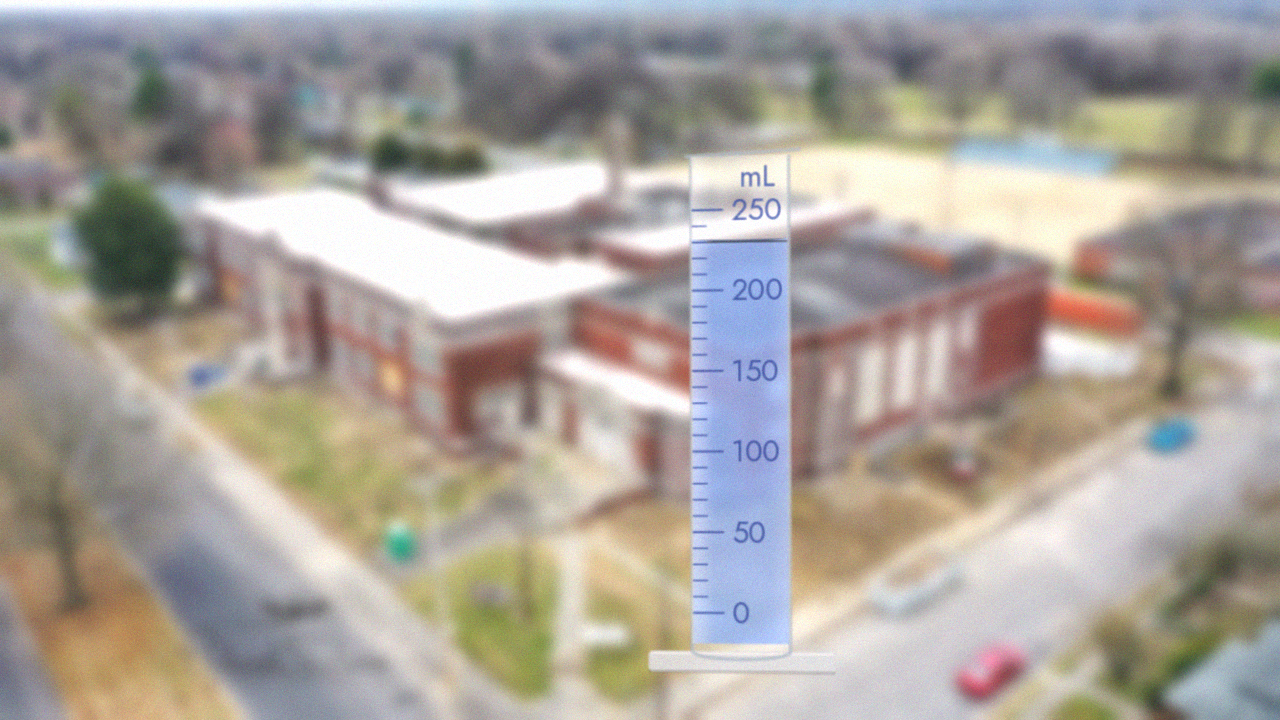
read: 230 mL
